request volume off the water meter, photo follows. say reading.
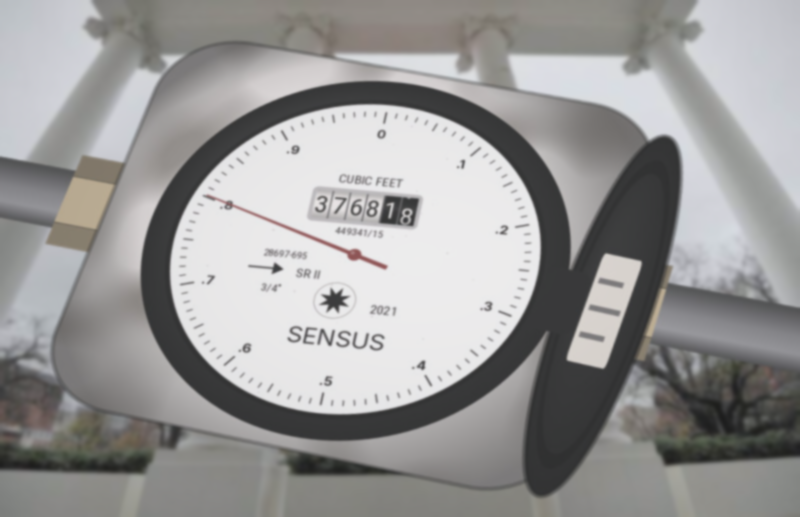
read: 376817.80 ft³
